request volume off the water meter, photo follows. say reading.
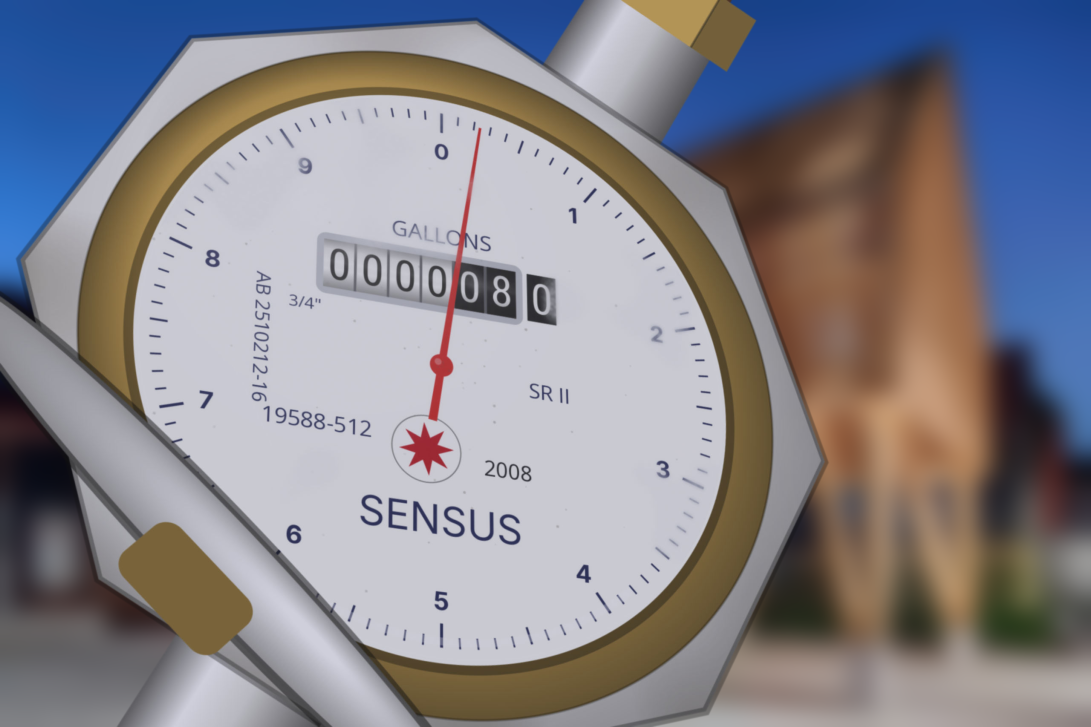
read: 80.2 gal
